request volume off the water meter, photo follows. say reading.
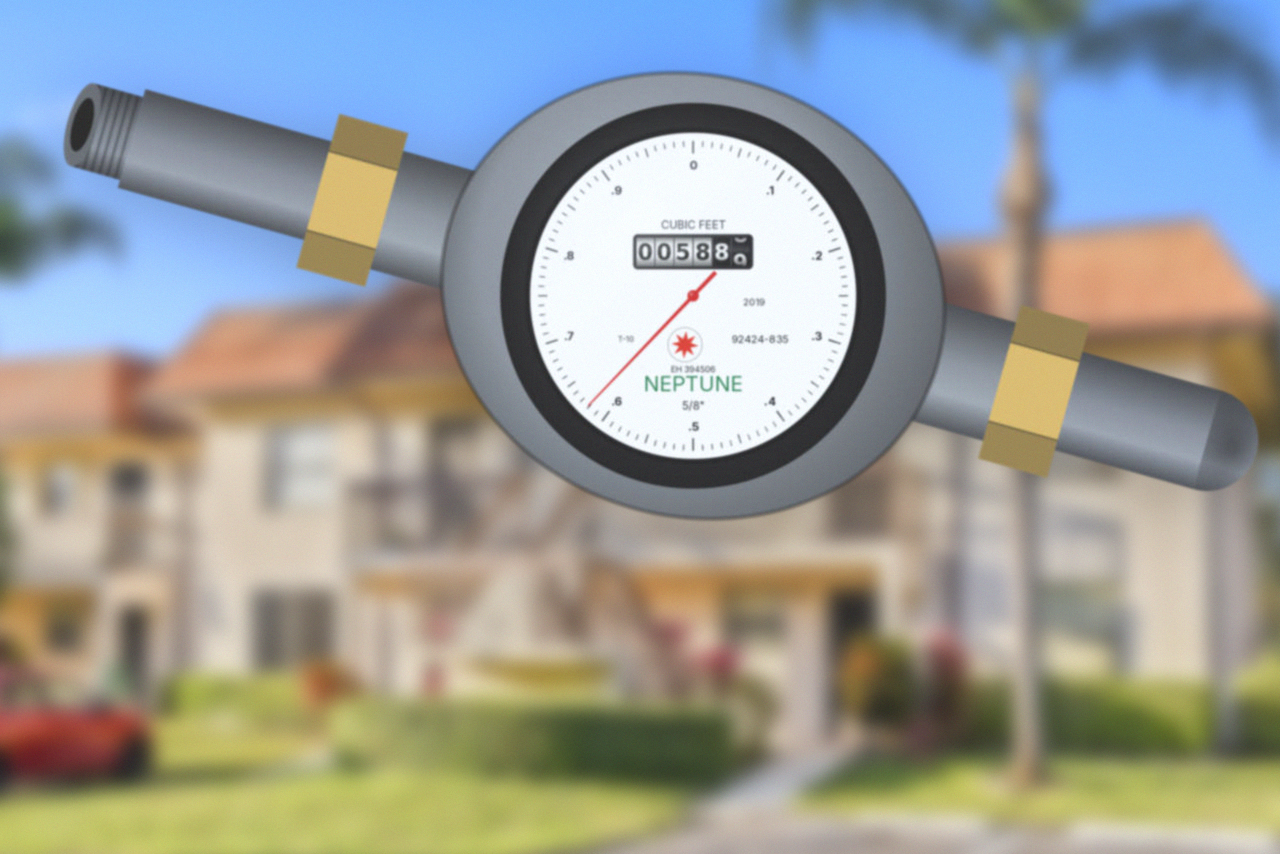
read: 5888.62 ft³
